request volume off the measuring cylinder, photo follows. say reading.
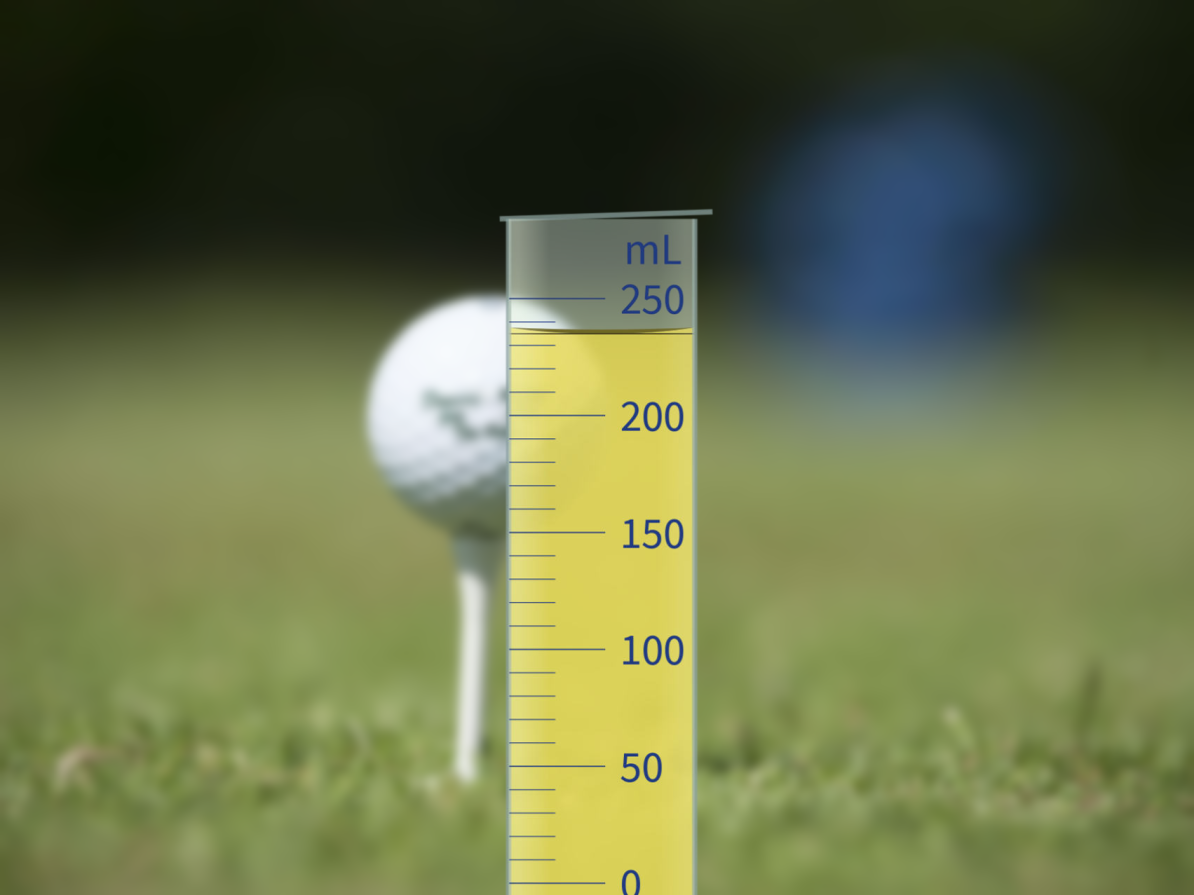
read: 235 mL
